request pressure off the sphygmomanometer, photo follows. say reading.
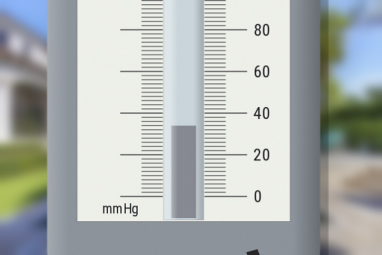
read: 34 mmHg
